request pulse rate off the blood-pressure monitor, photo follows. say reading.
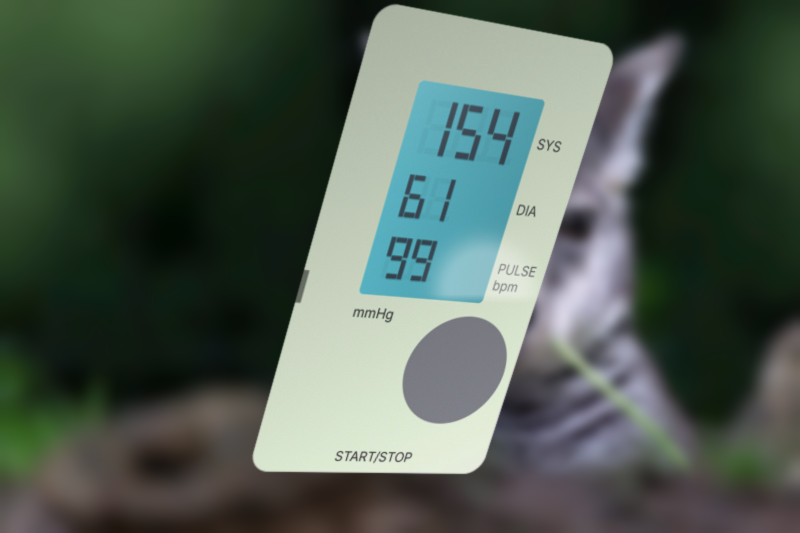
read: 99 bpm
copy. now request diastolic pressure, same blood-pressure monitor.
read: 61 mmHg
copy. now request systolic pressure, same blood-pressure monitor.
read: 154 mmHg
